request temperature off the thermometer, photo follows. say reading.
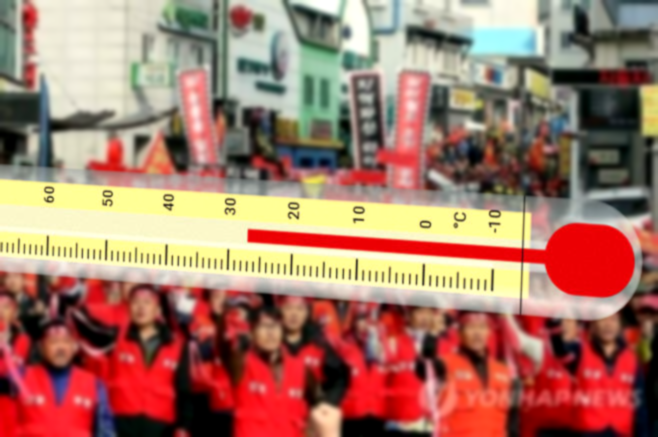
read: 27 °C
